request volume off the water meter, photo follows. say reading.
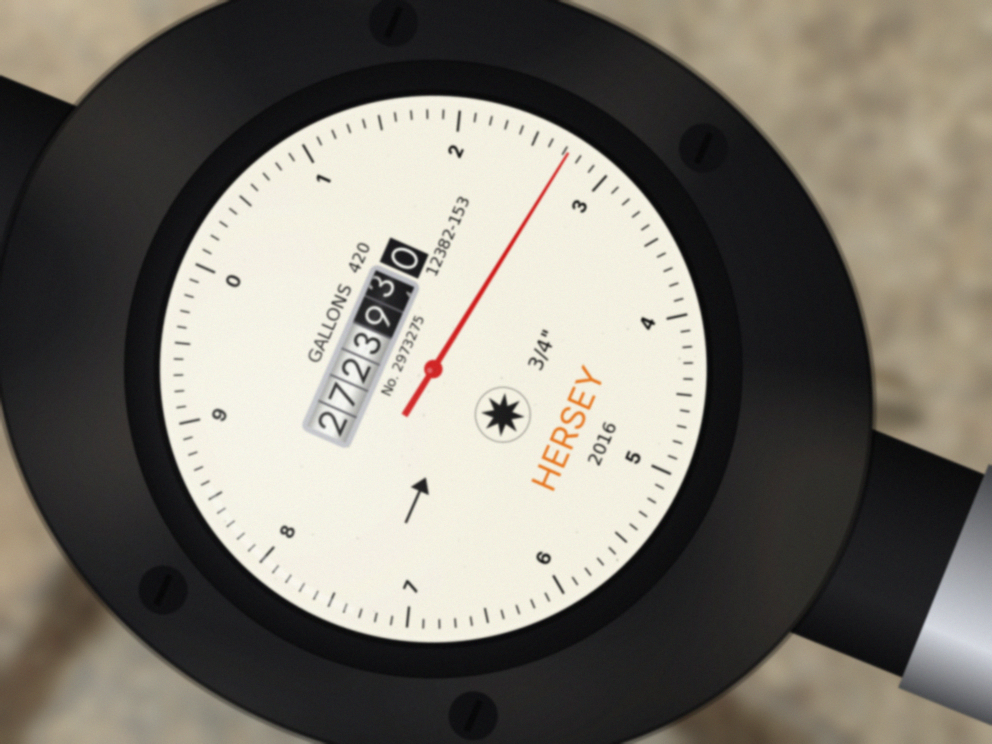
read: 2723932.7 gal
